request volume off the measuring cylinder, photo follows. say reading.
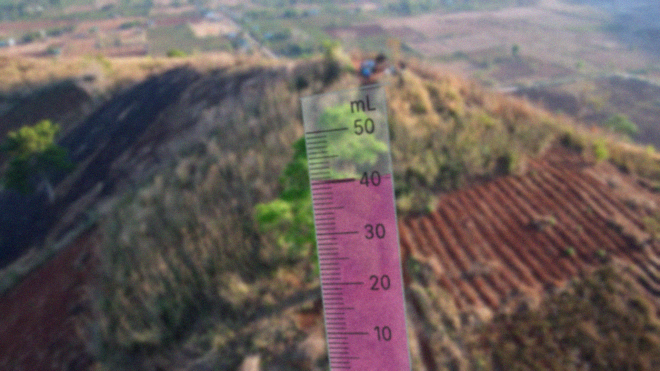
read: 40 mL
